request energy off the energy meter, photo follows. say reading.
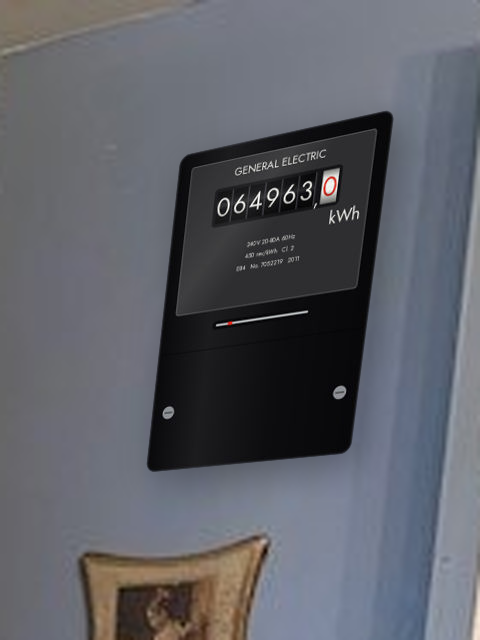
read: 64963.0 kWh
